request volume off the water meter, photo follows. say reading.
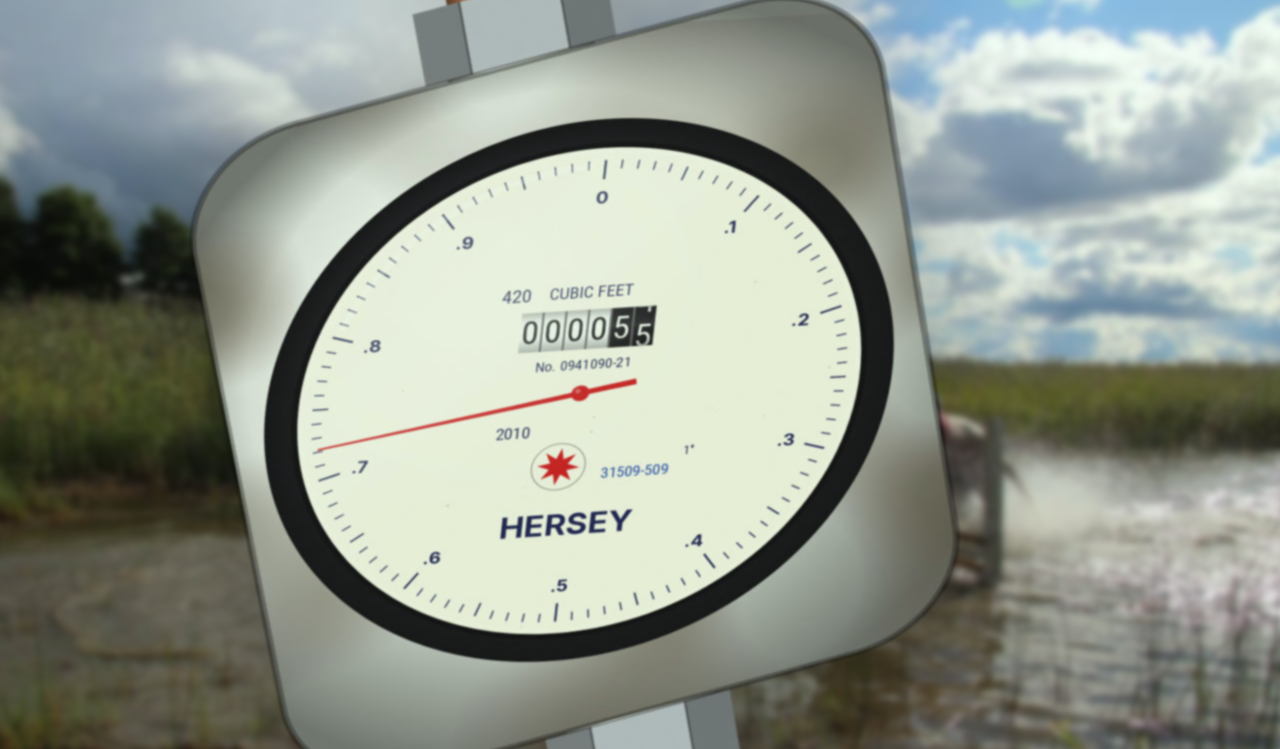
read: 54.72 ft³
